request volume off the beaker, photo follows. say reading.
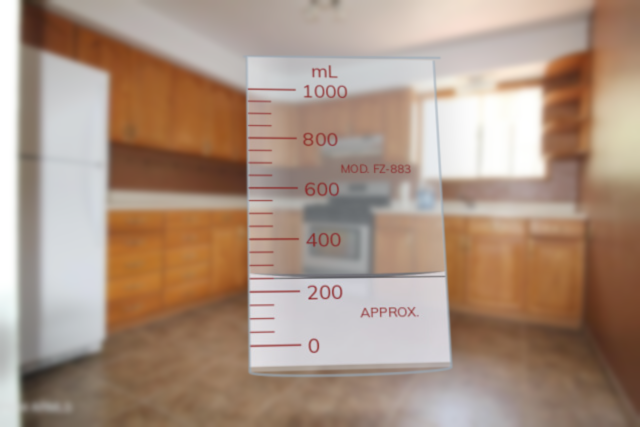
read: 250 mL
